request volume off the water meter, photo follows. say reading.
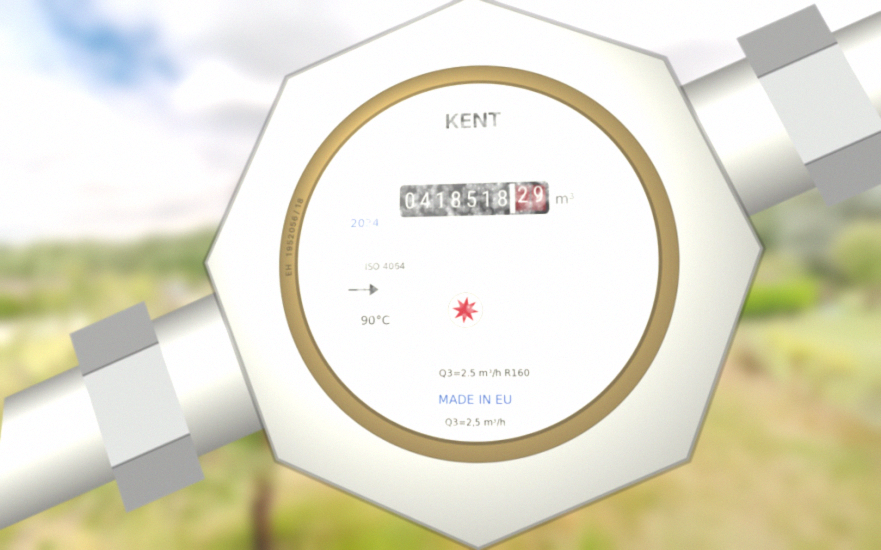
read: 418518.29 m³
